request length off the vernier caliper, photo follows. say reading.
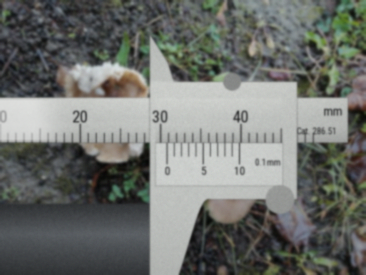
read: 30.8 mm
